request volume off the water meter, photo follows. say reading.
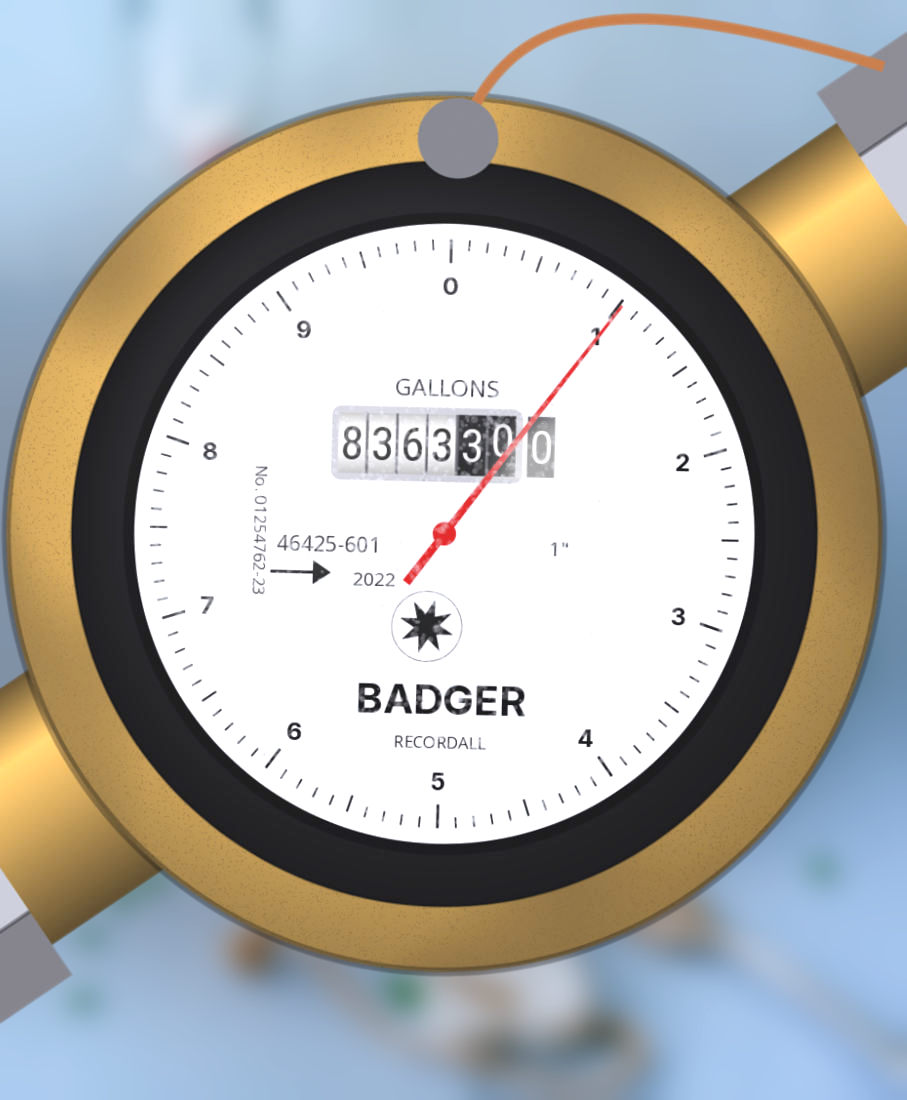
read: 8363301.0 gal
